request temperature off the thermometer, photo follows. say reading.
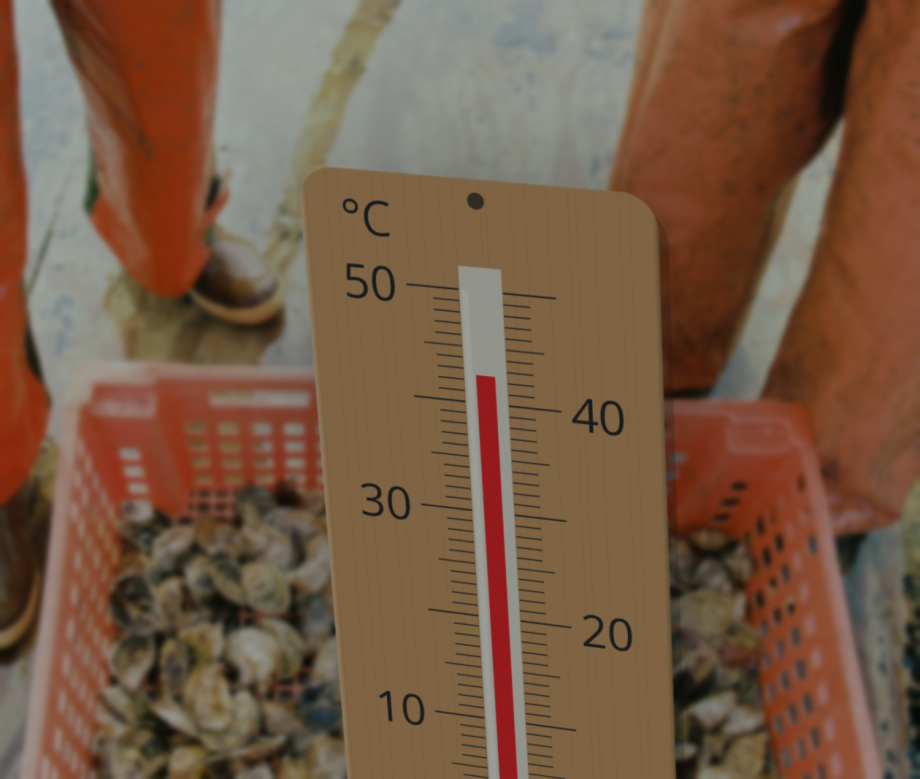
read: 42.5 °C
